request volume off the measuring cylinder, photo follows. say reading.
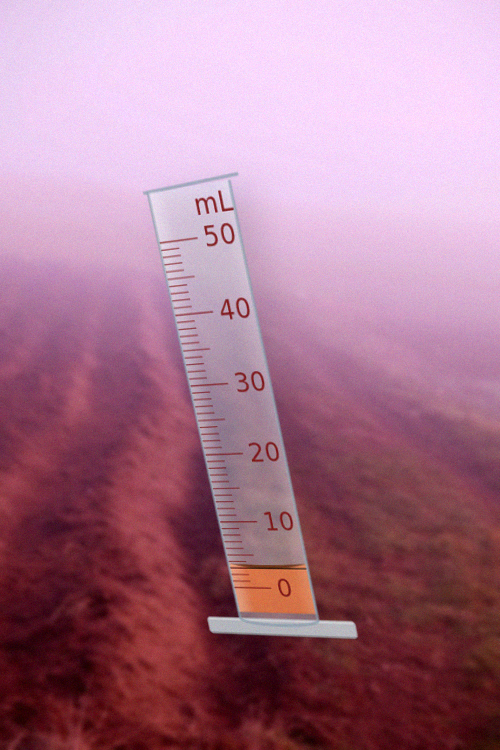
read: 3 mL
